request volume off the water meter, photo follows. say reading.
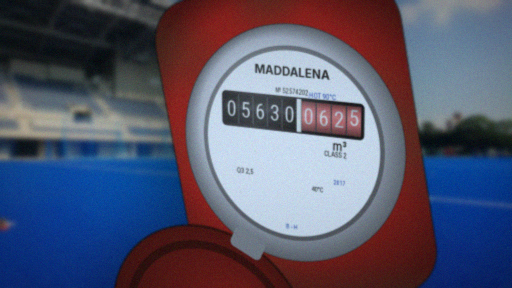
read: 5630.0625 m³
